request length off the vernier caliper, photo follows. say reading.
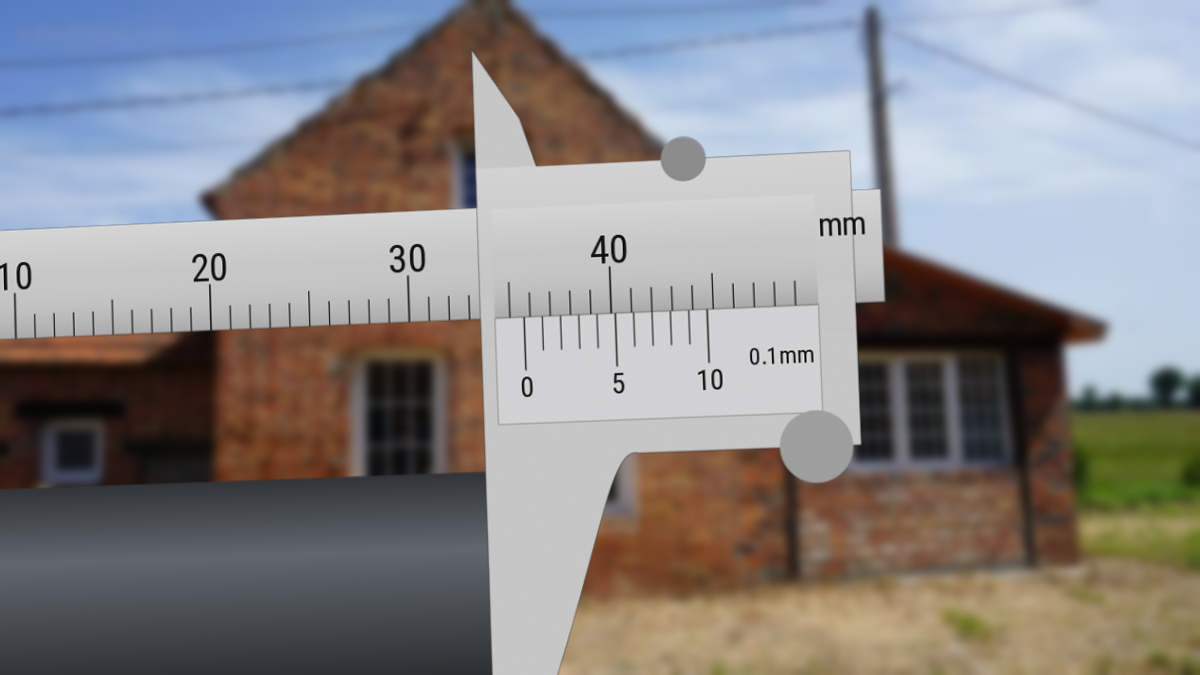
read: 35.7 mm
